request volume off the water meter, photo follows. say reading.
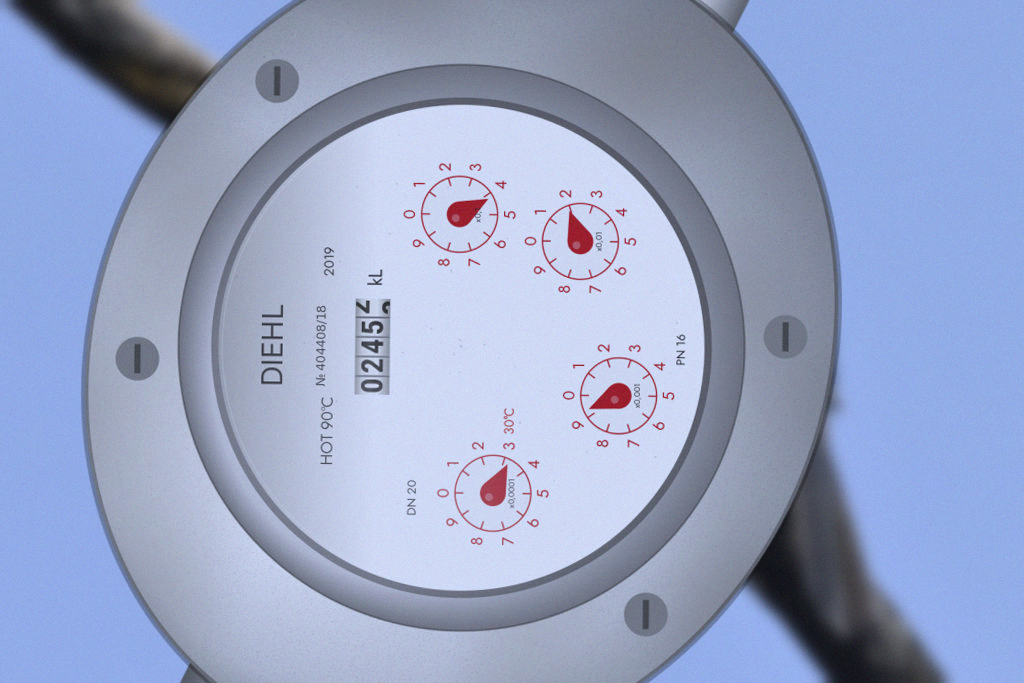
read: 2452.4193 kL
